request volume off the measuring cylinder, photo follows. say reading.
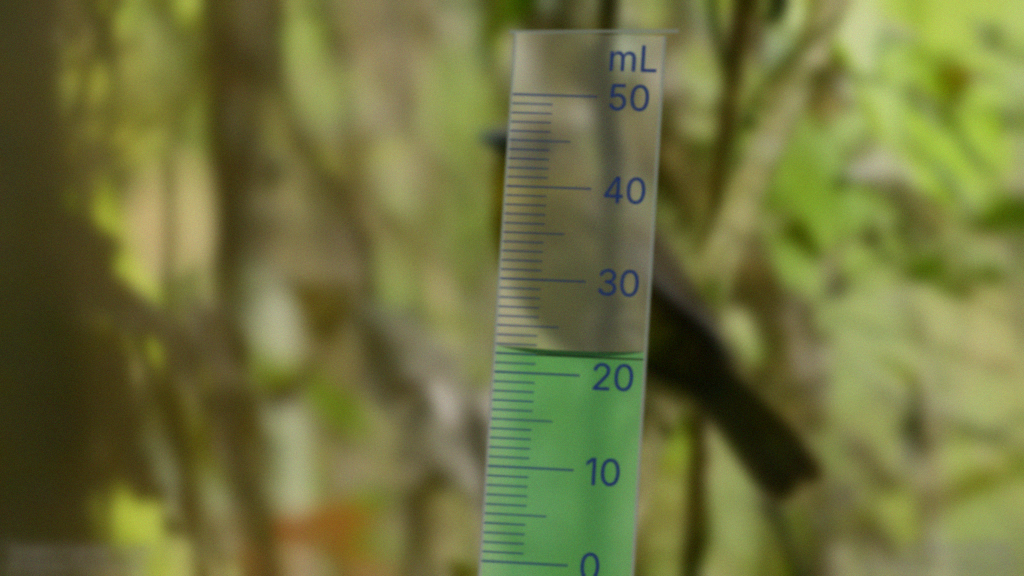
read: 22 mL
